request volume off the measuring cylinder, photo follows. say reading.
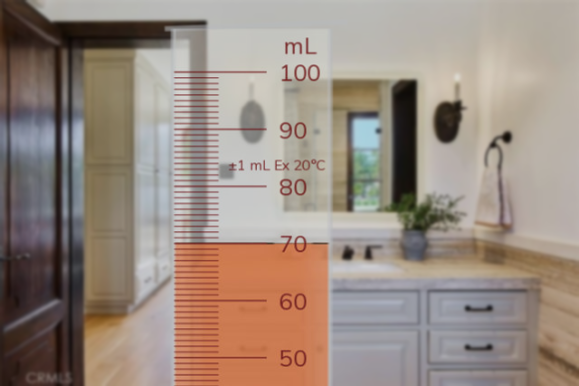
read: 70 mL
